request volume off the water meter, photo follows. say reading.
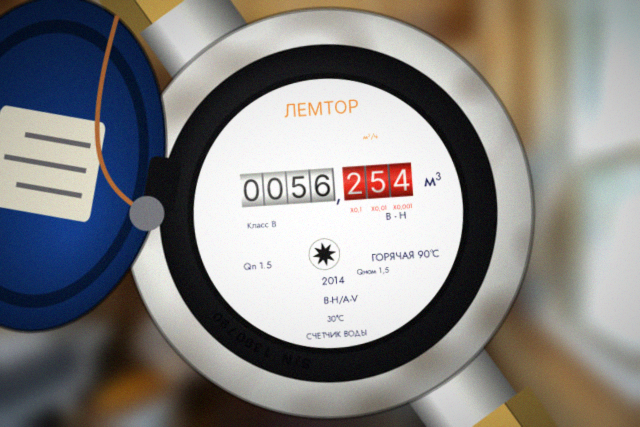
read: 56.254 m³
